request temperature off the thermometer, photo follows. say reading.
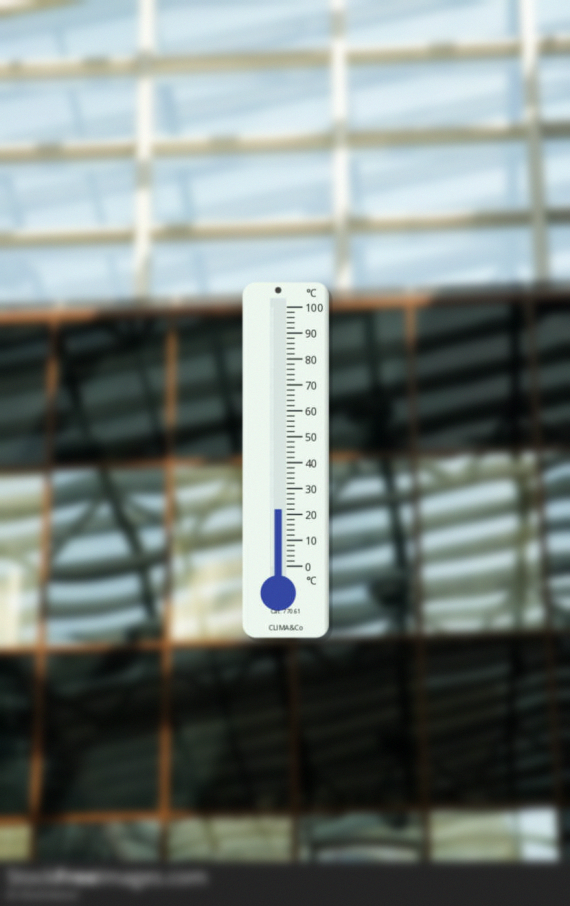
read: 22 °C
